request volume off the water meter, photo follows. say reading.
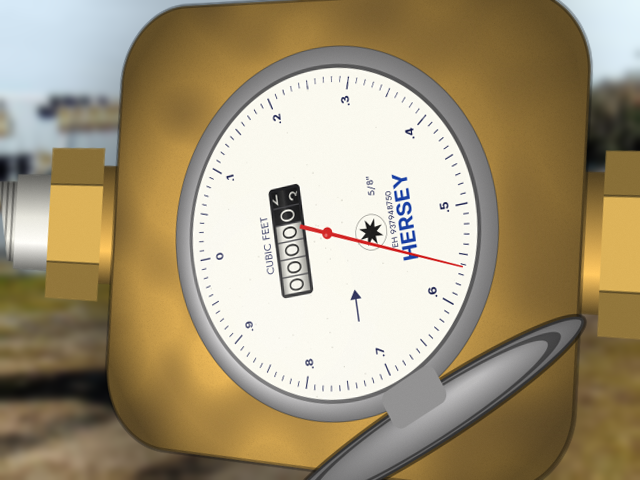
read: 2.56 ft³
